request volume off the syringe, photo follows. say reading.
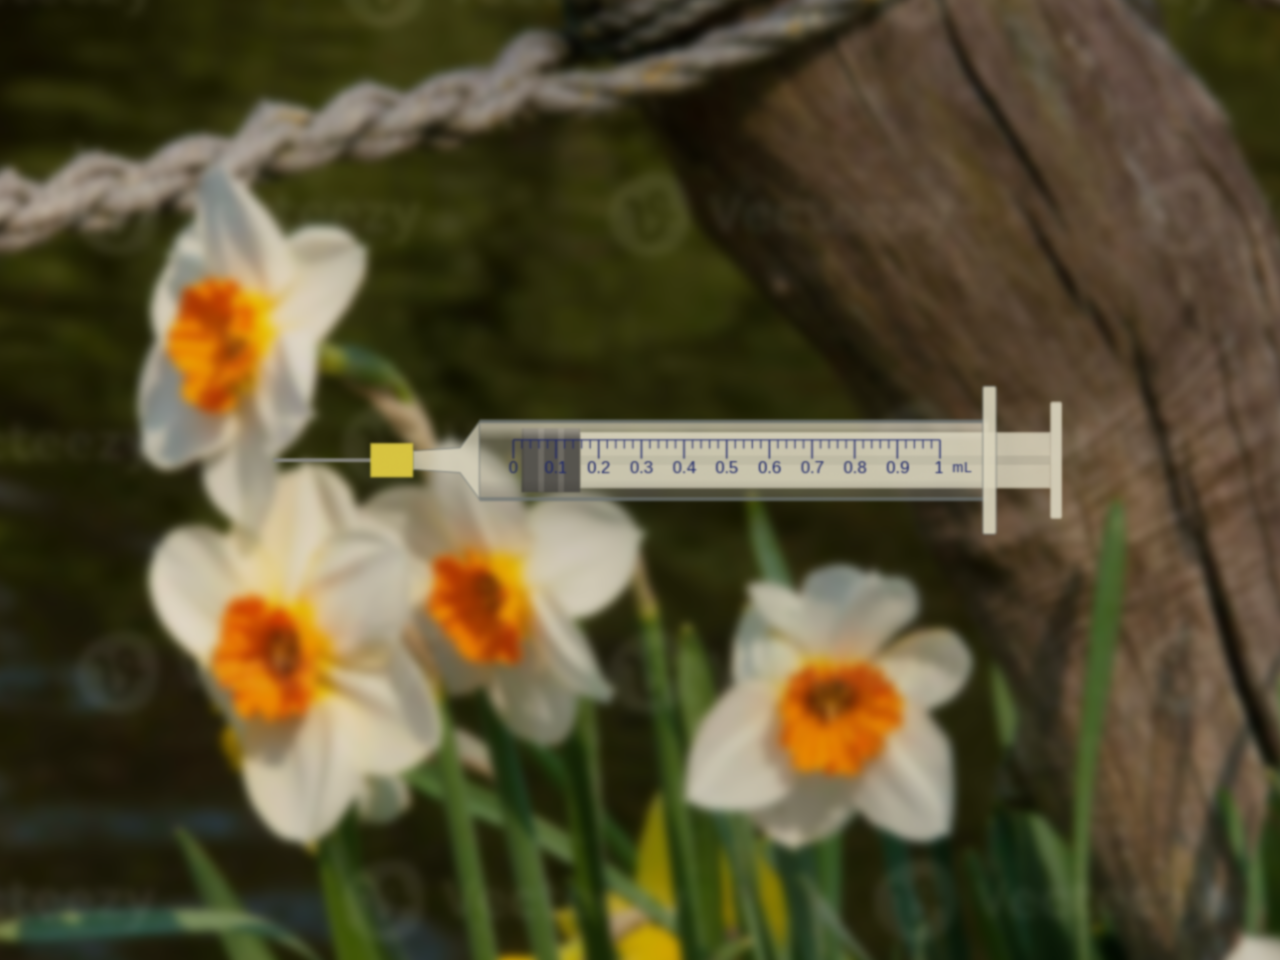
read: 0.02 mL
